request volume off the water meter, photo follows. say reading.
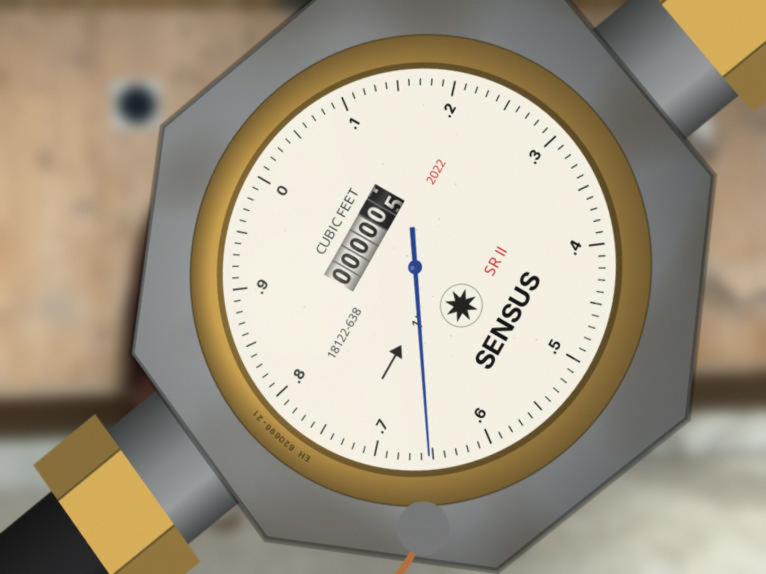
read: 4.65 ft³
